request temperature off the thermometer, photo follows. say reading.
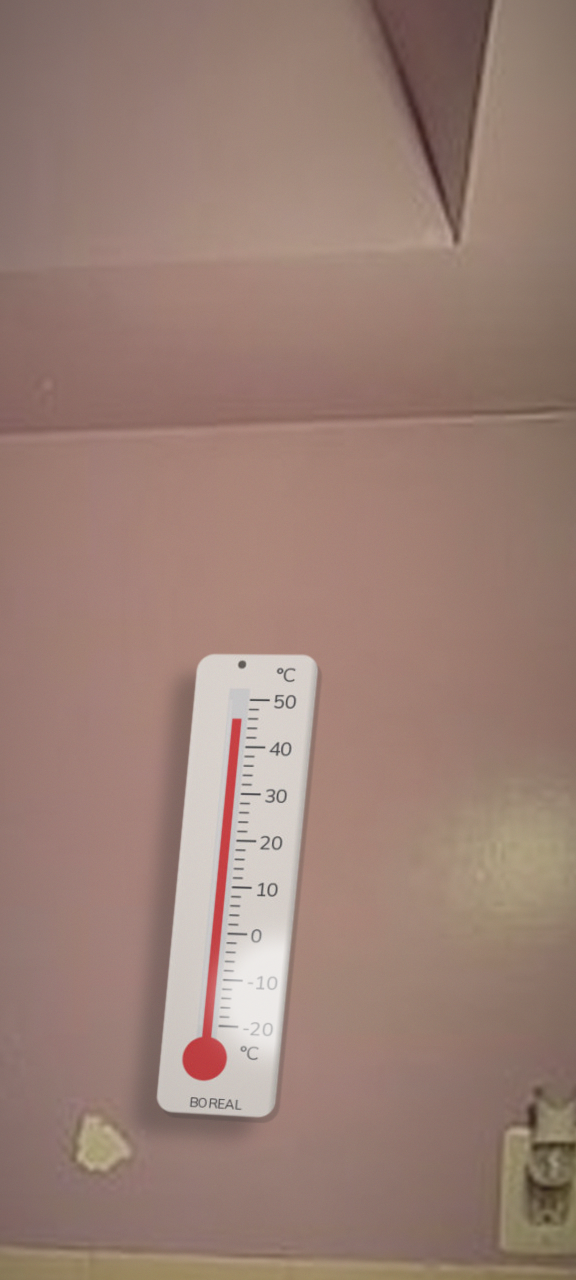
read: 46 °C
